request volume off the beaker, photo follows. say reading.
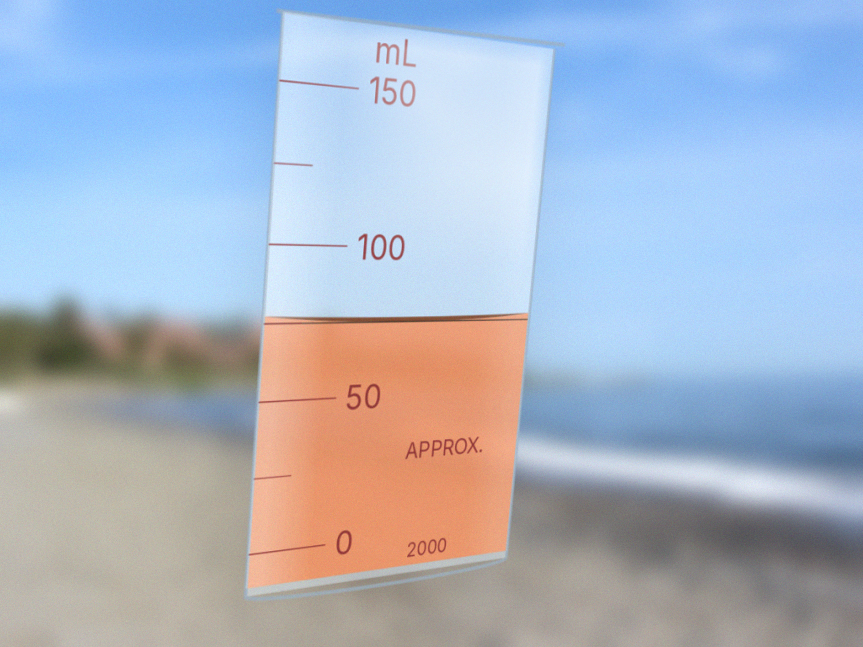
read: 75 mL
